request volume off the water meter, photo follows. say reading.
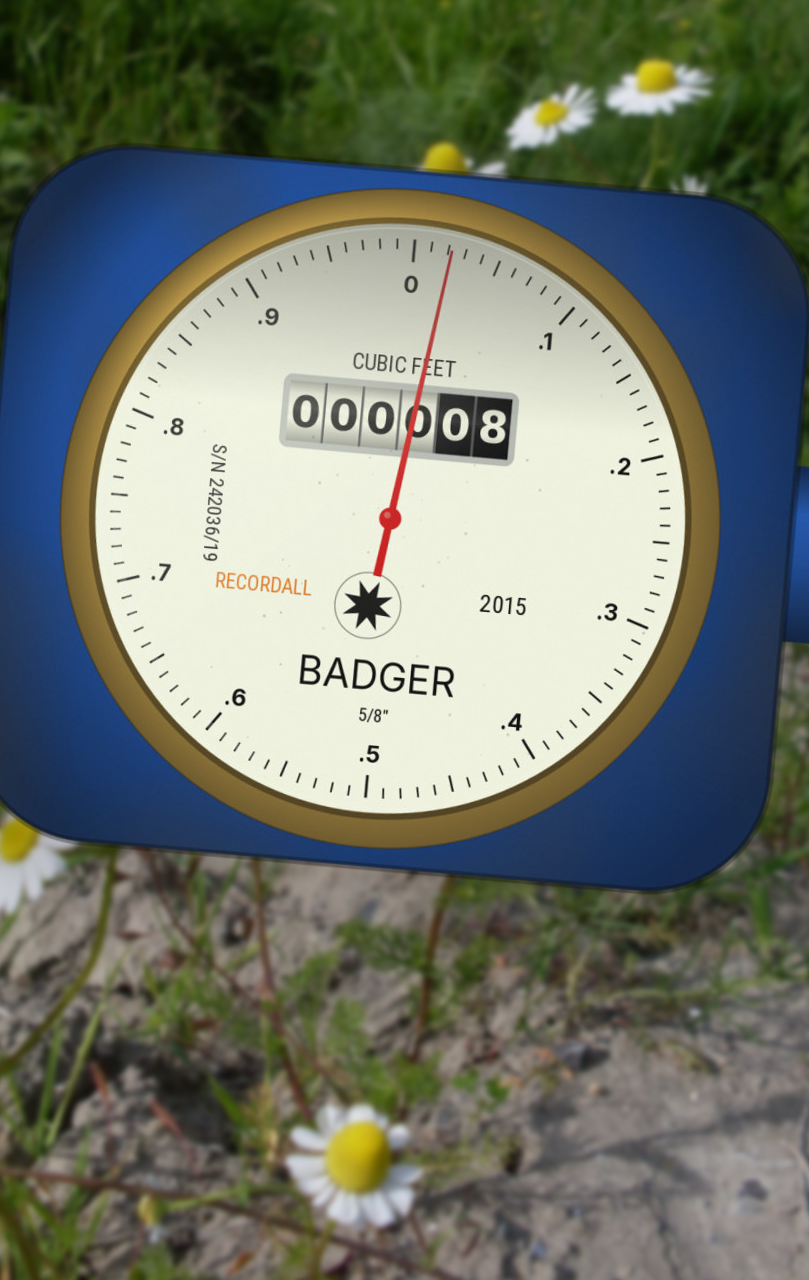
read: 8.02 ft³
